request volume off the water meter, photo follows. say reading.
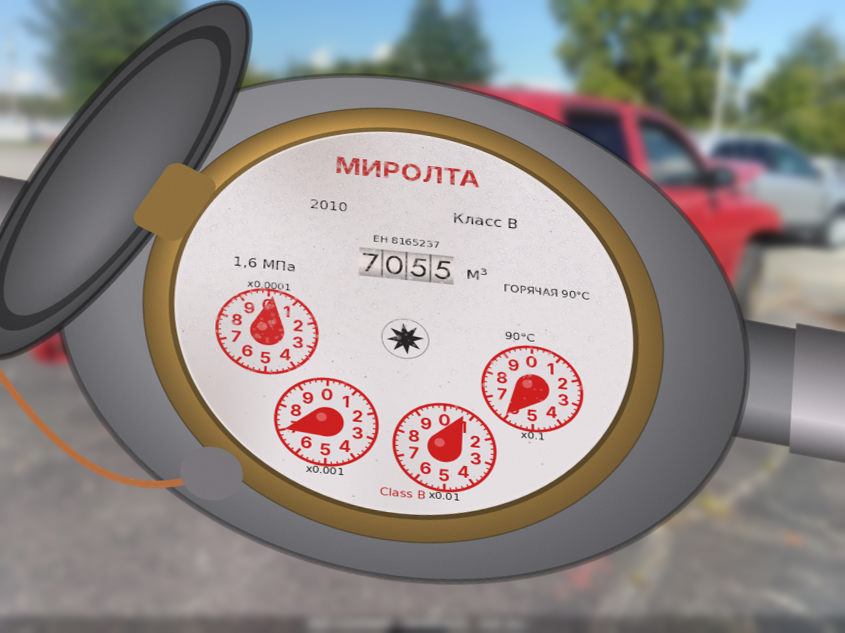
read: 7055.6070 m³
